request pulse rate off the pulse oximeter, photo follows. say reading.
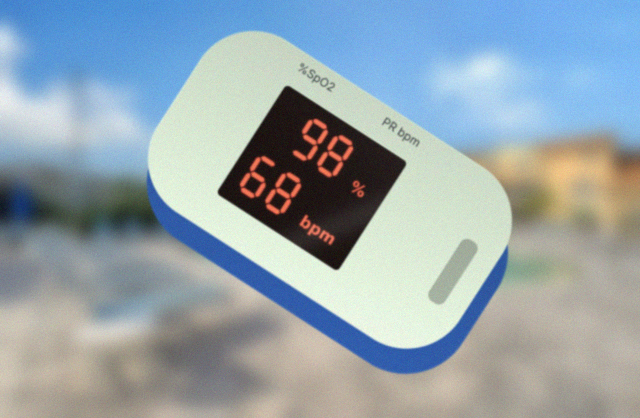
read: 68 bpm
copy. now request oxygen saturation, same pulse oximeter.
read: 98 %
